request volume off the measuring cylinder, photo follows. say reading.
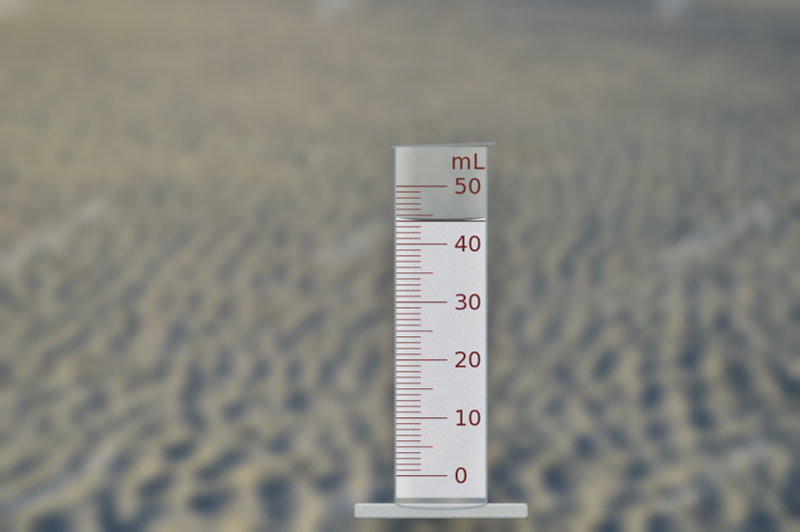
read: 44 mL
